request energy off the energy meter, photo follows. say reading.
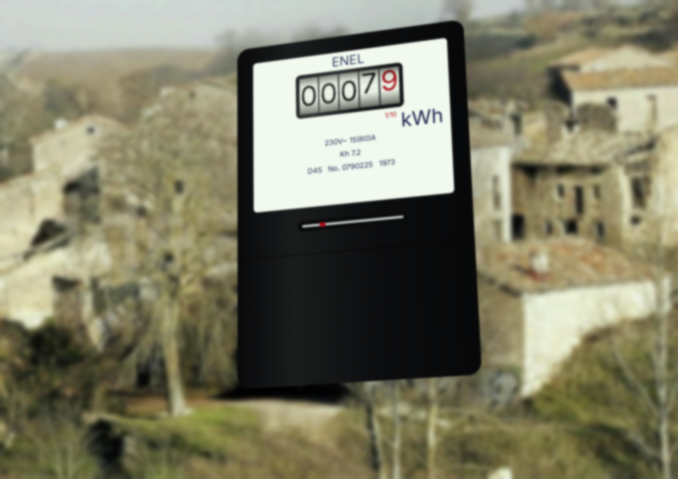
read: 7.9 kWh
